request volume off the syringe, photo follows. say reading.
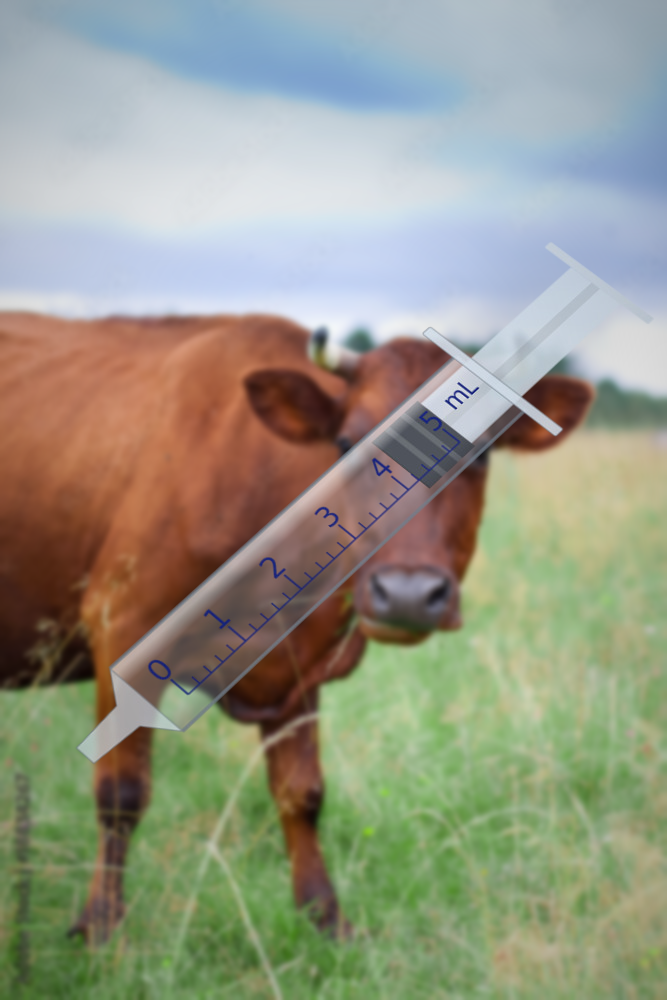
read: 4.2 mL
